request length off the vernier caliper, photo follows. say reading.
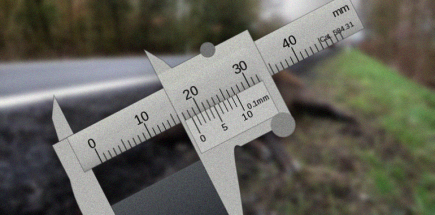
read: 18.2 mm
